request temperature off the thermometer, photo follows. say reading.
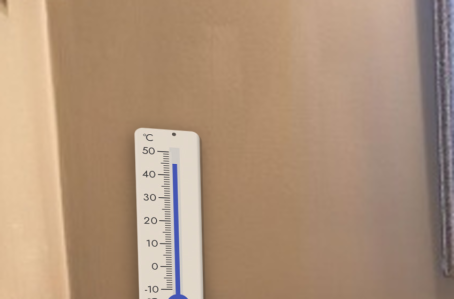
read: 45 °C
